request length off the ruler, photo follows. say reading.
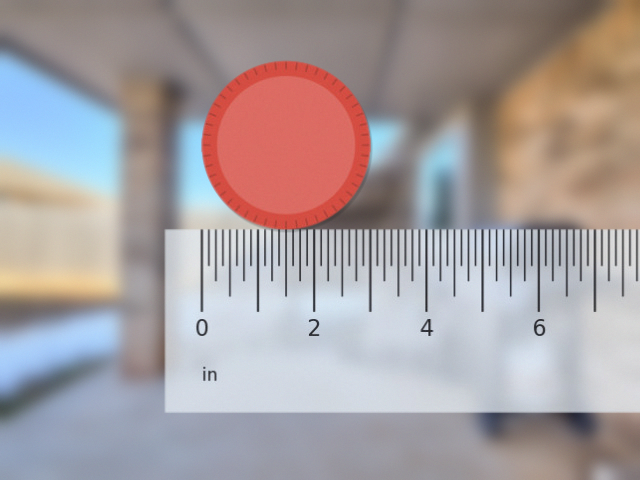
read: 3 in
